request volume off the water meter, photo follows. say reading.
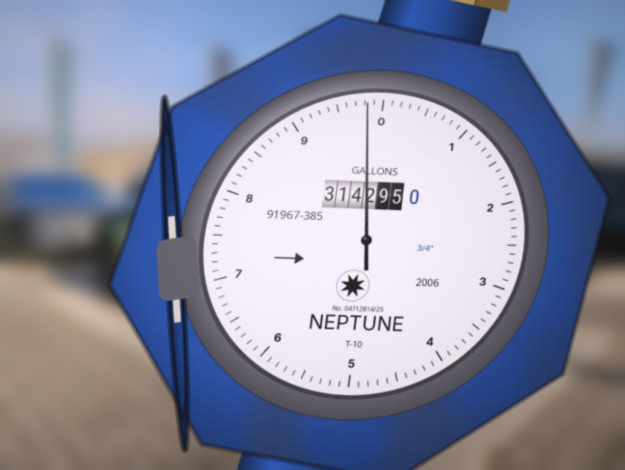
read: 3142949.8 gal
